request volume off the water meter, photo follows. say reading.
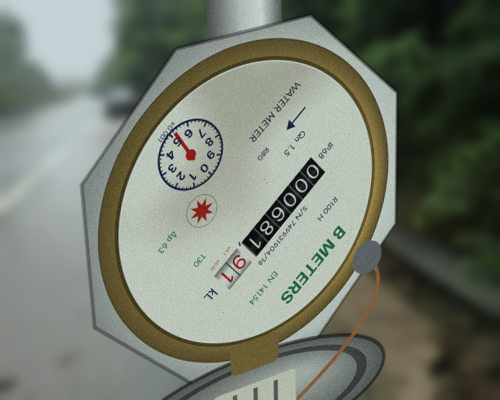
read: 681.915 kL
